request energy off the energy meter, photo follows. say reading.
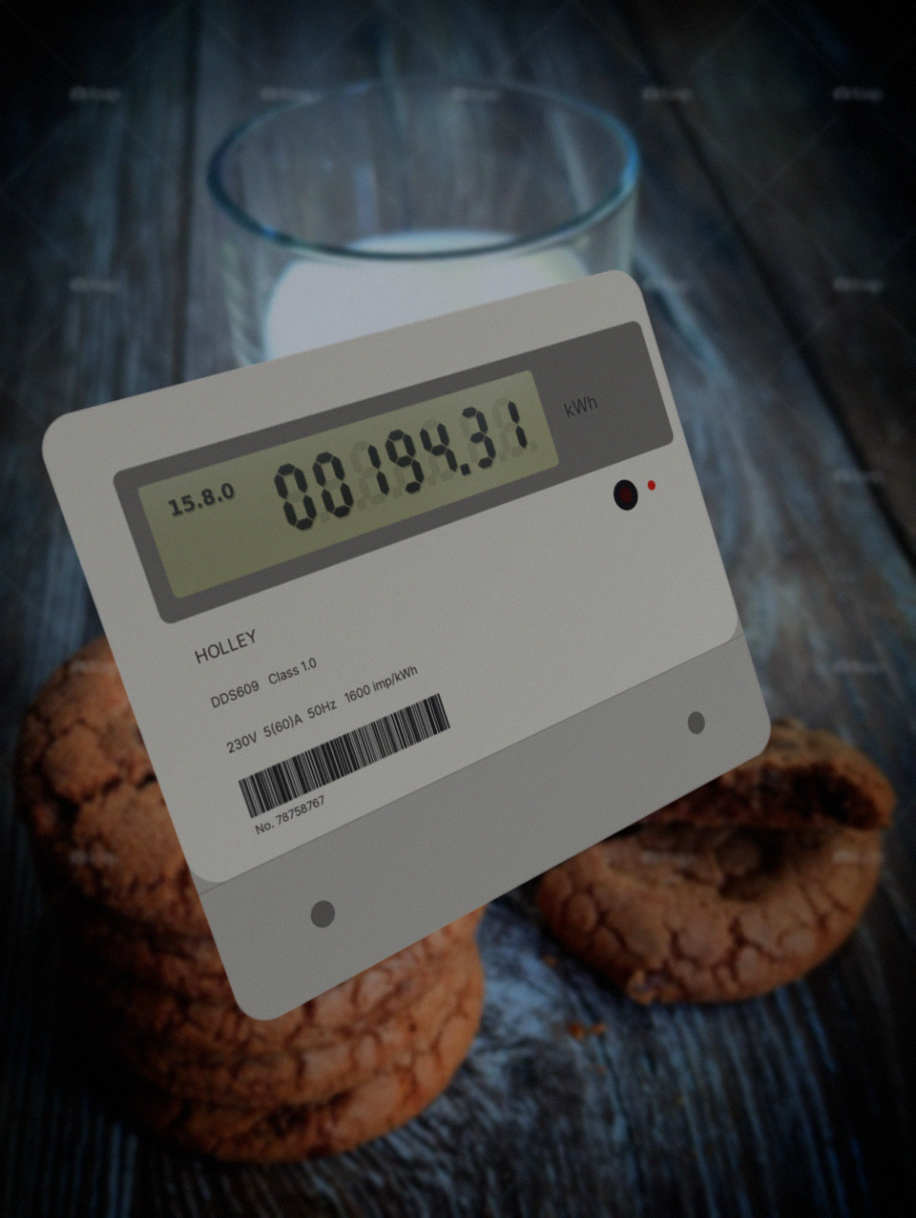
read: 194.31 kWh
